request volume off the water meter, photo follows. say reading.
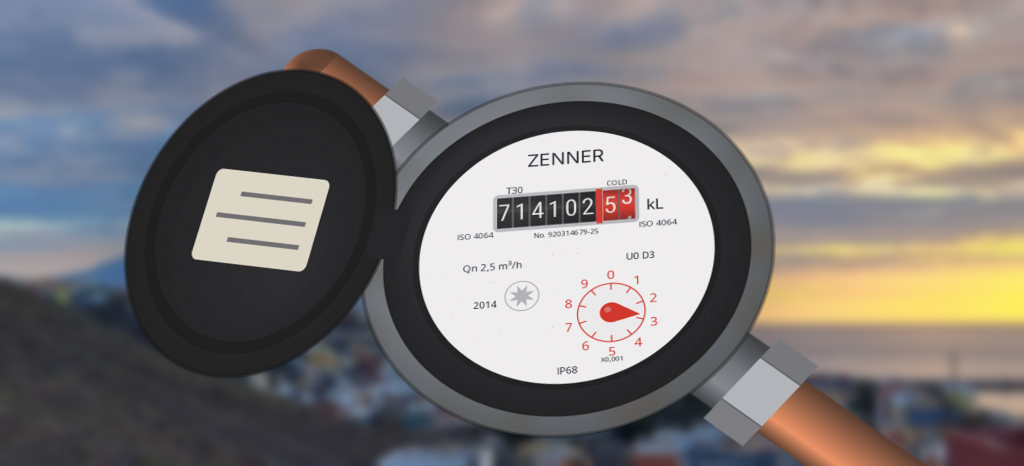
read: 714102.532 kL
